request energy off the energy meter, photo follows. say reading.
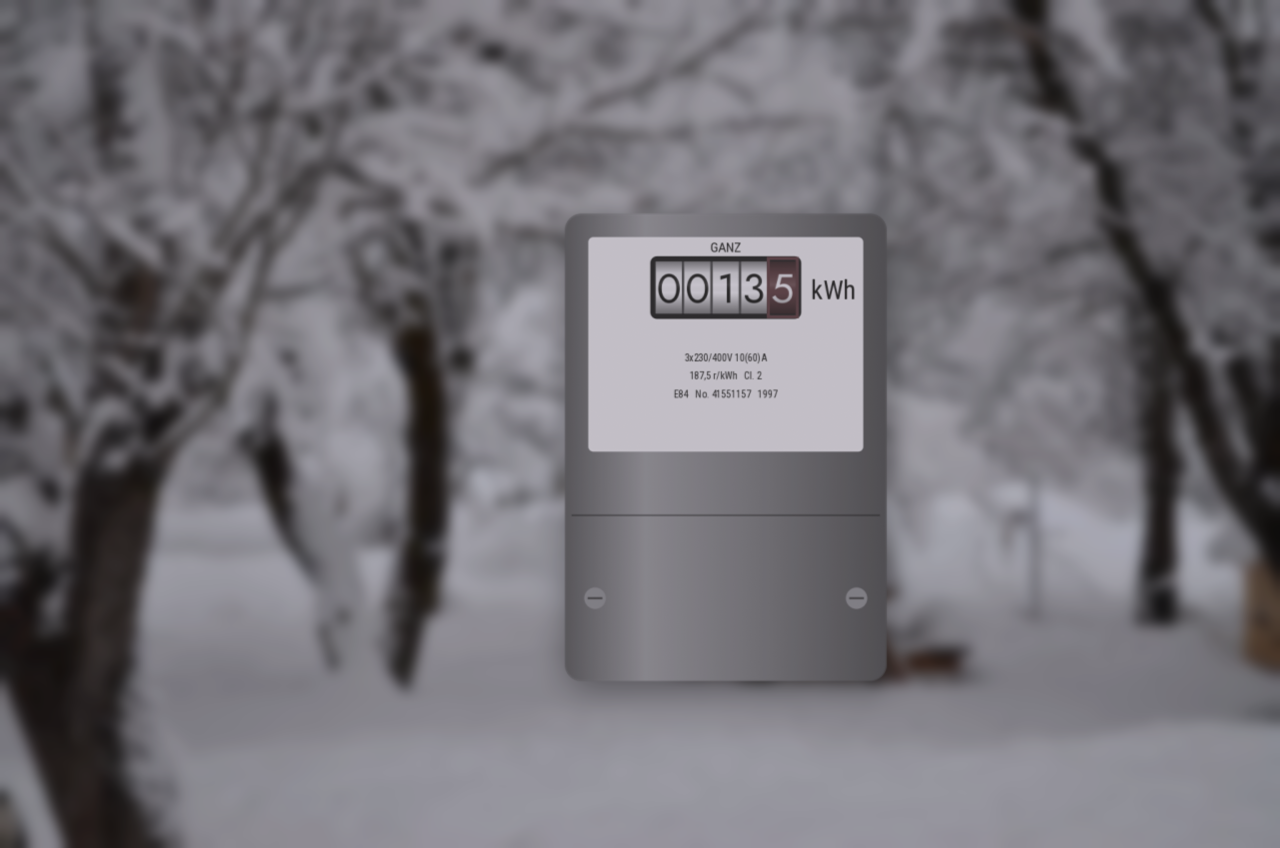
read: 13.5 kWh
